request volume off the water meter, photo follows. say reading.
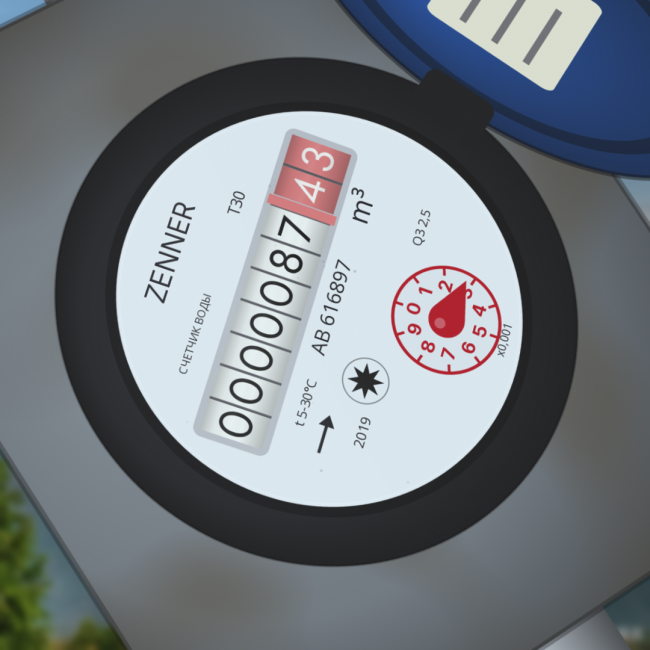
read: 87.432 m³
